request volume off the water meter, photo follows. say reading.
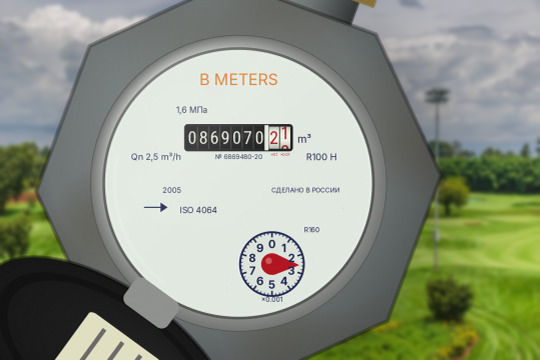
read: 869070.212 m³
